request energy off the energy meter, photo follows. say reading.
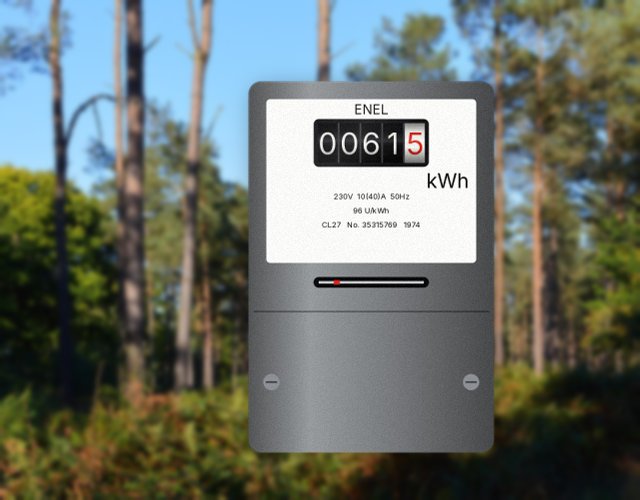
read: 61.5 kWh
